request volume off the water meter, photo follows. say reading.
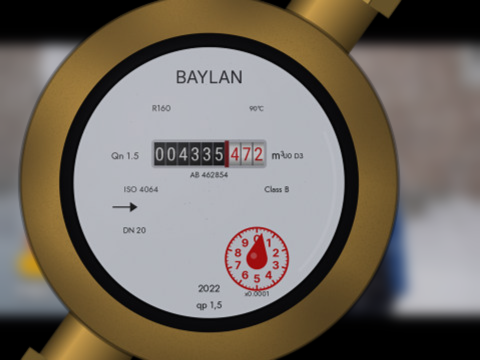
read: 4335.4720 m³
